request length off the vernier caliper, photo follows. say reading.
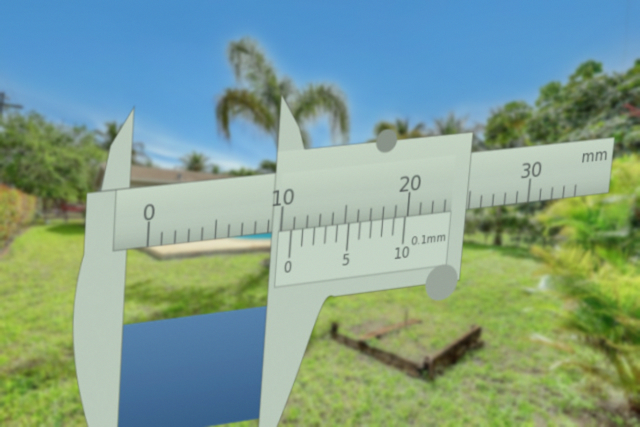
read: 10.8 mm
